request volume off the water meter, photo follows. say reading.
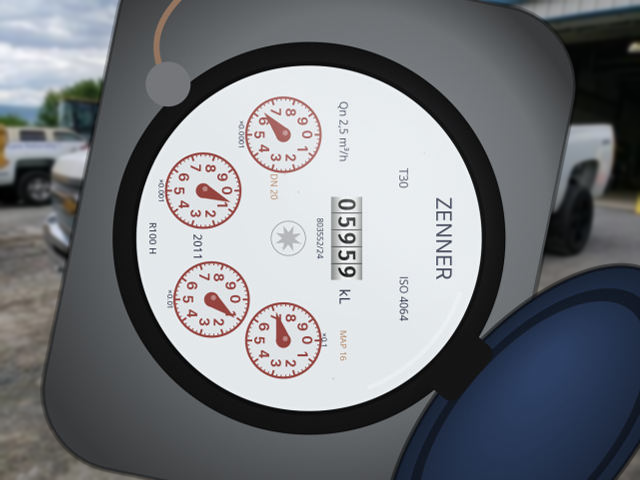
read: 5959.7106 kL
